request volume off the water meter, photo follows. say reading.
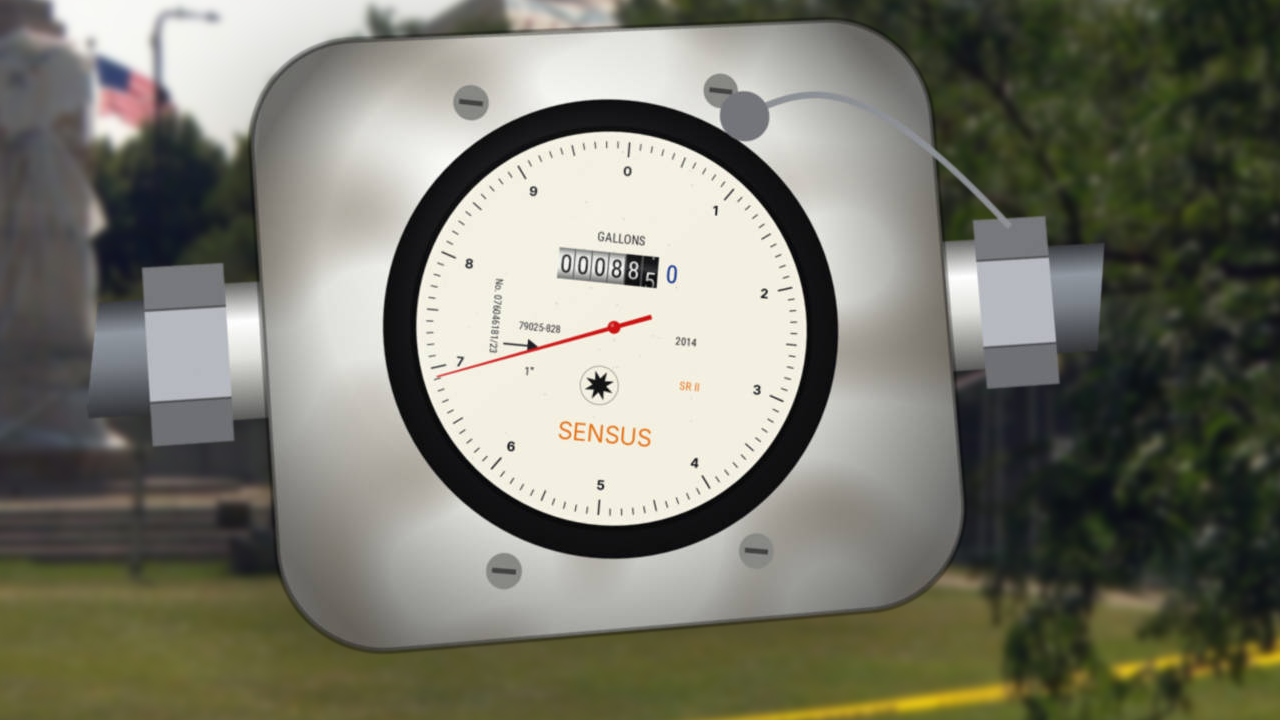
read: 8846.9 gal
